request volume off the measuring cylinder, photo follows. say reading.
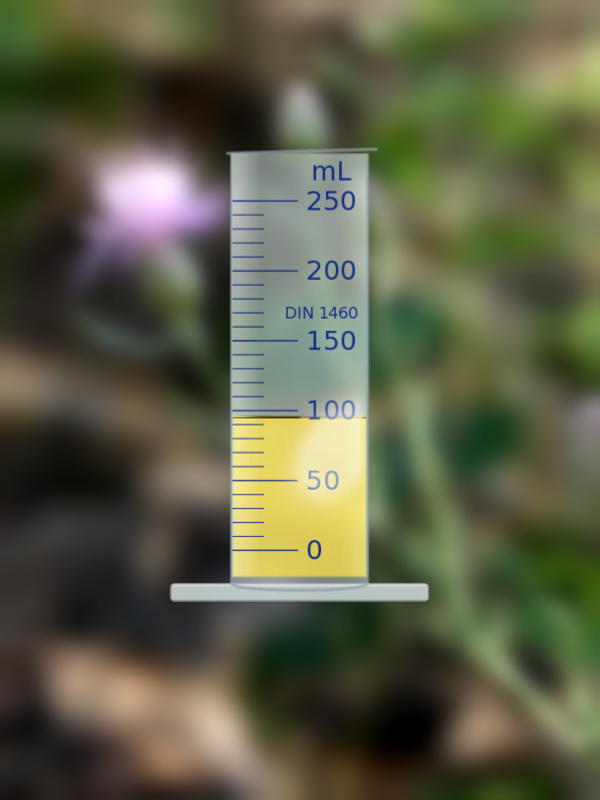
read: 95 mL
